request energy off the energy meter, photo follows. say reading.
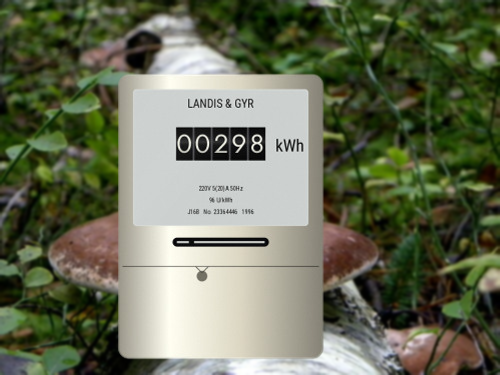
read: 298 kWh
